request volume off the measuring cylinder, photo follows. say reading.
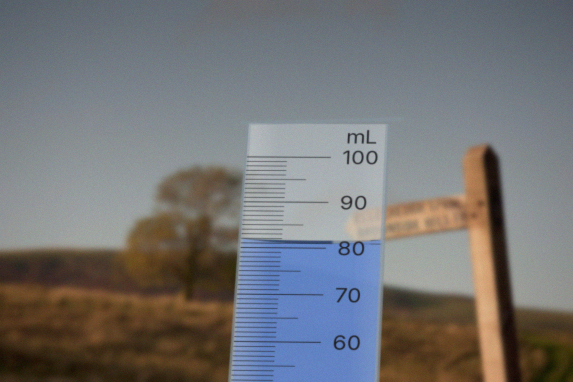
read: 81 mL
